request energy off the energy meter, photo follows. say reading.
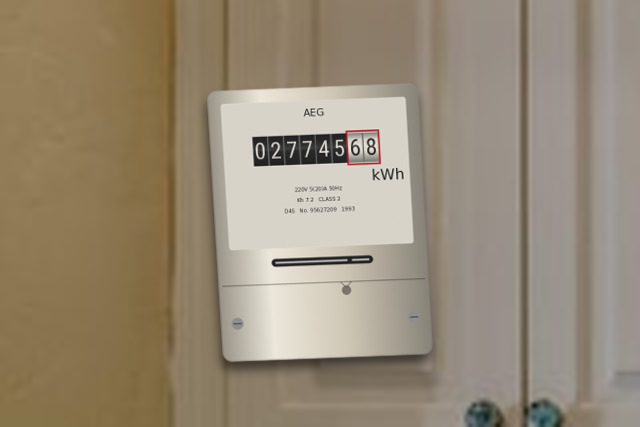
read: 27745.68 kWh
